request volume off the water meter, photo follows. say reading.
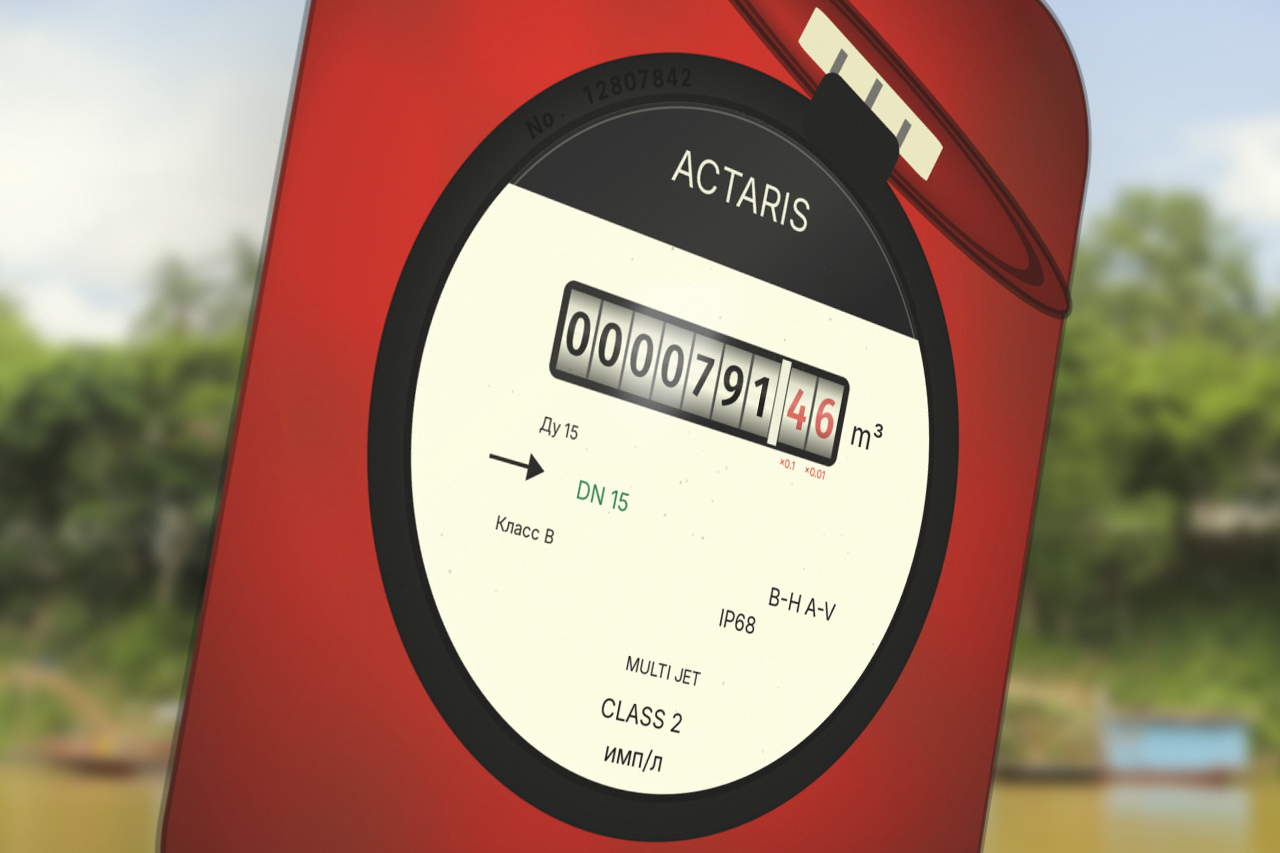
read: 791.46 m³
